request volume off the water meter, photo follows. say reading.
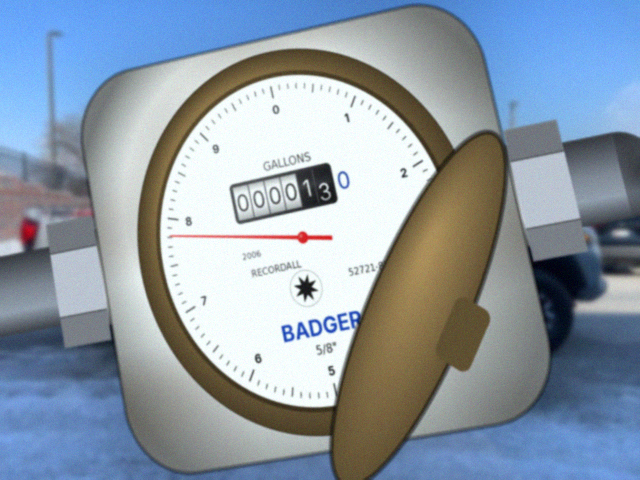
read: 127.8 gal
